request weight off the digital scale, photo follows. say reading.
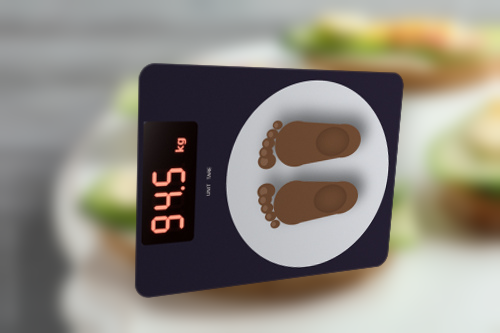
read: 94.5 kg
